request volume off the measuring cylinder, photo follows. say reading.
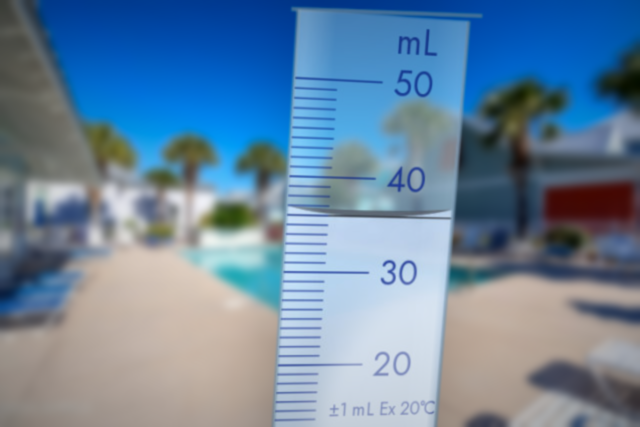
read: 36 mL
